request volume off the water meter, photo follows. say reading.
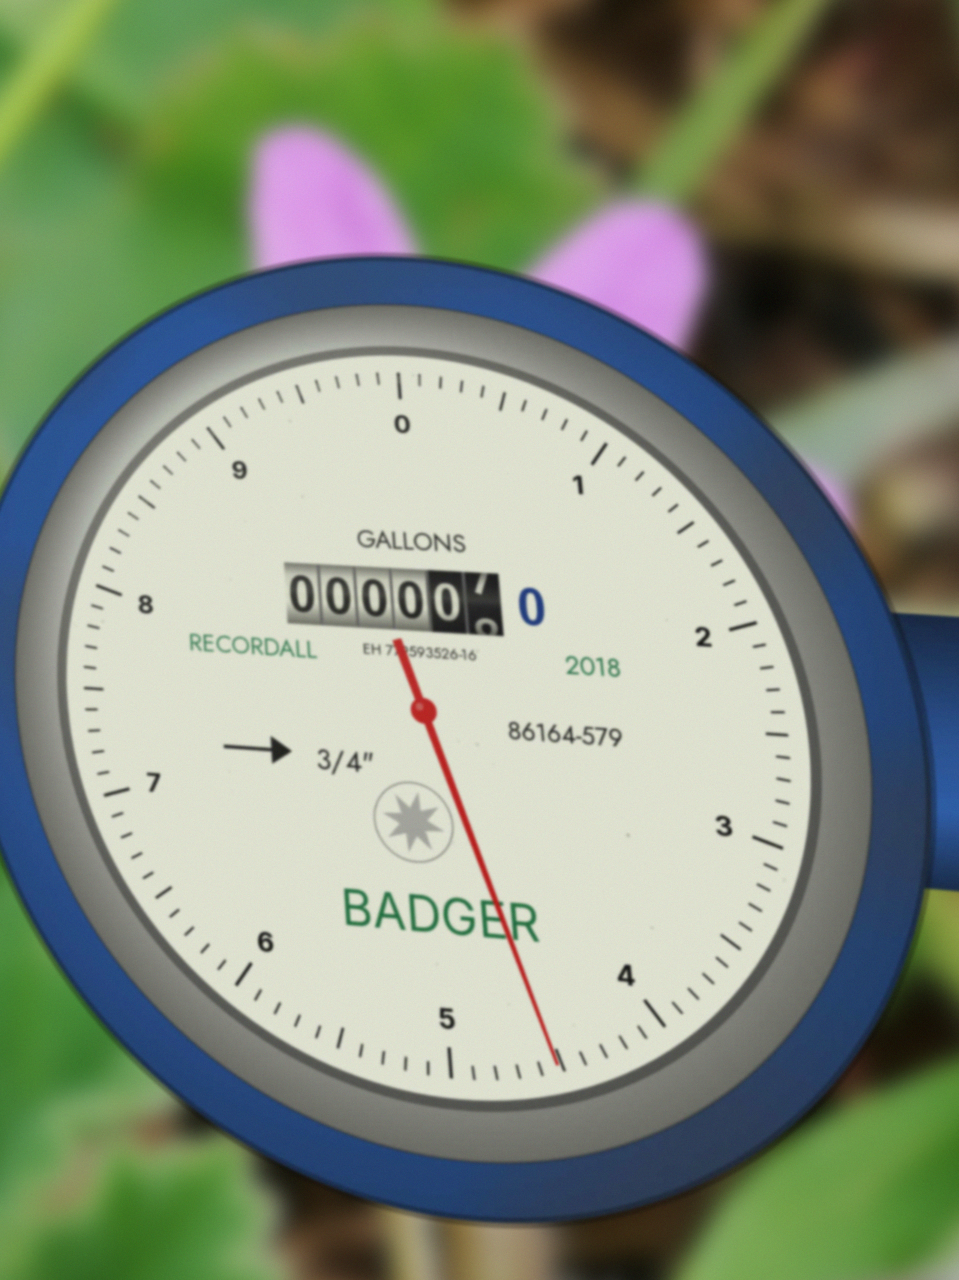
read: 74.5 gal
